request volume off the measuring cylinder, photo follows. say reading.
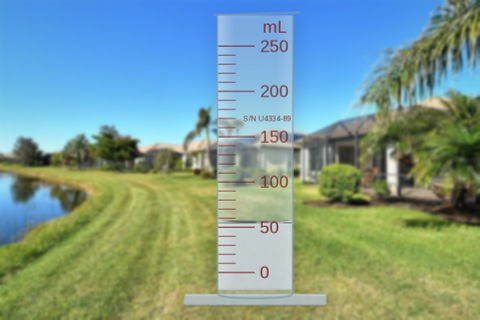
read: 55 mL
